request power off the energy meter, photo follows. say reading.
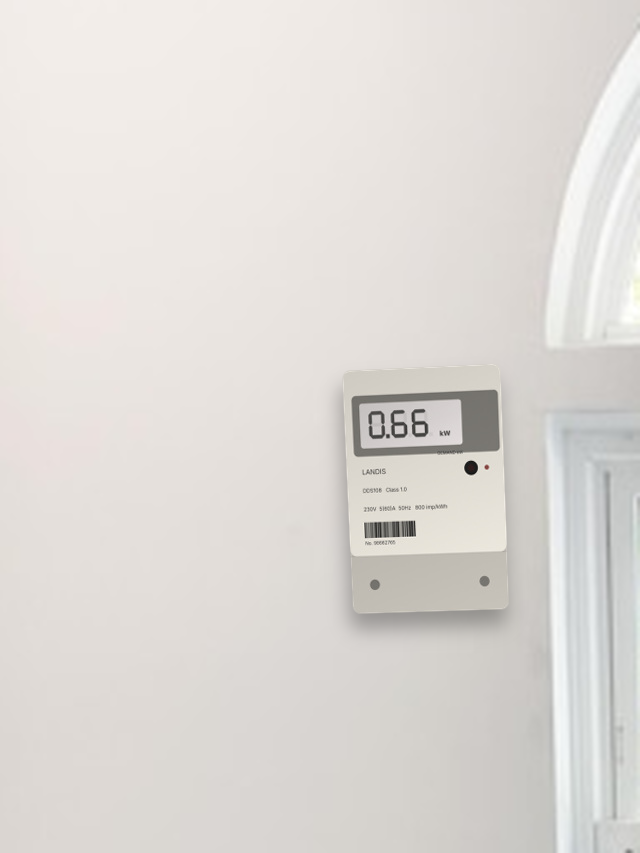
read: 0.66 kW
